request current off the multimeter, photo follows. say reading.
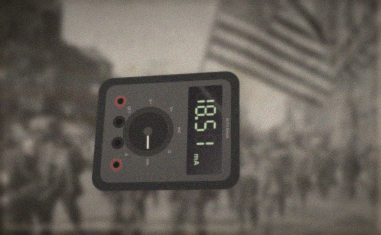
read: 18.51 mA
